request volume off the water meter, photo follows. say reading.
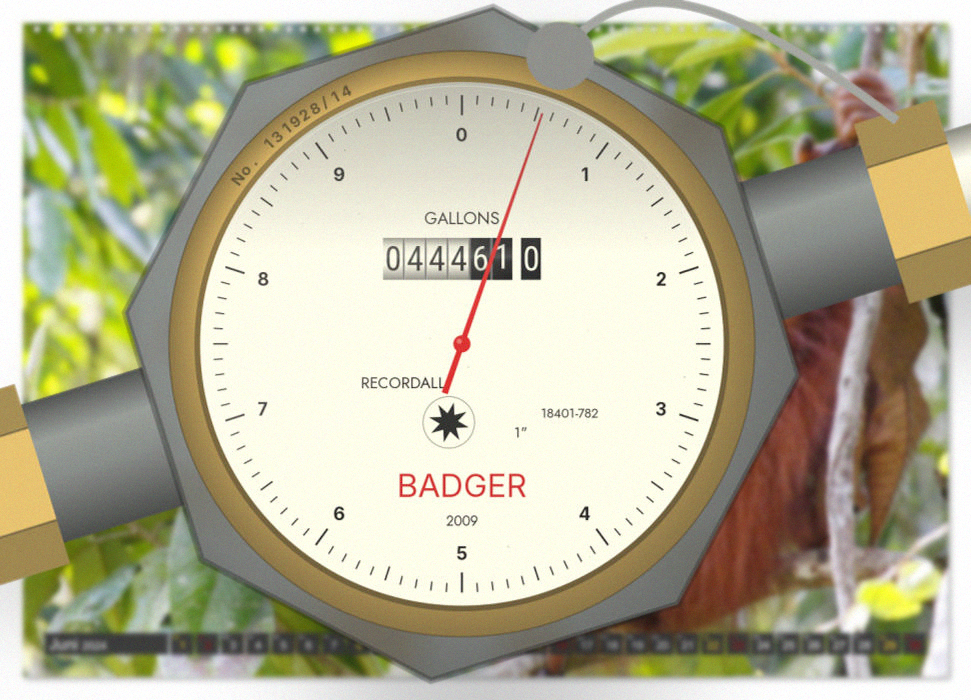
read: 444610.5 gal
